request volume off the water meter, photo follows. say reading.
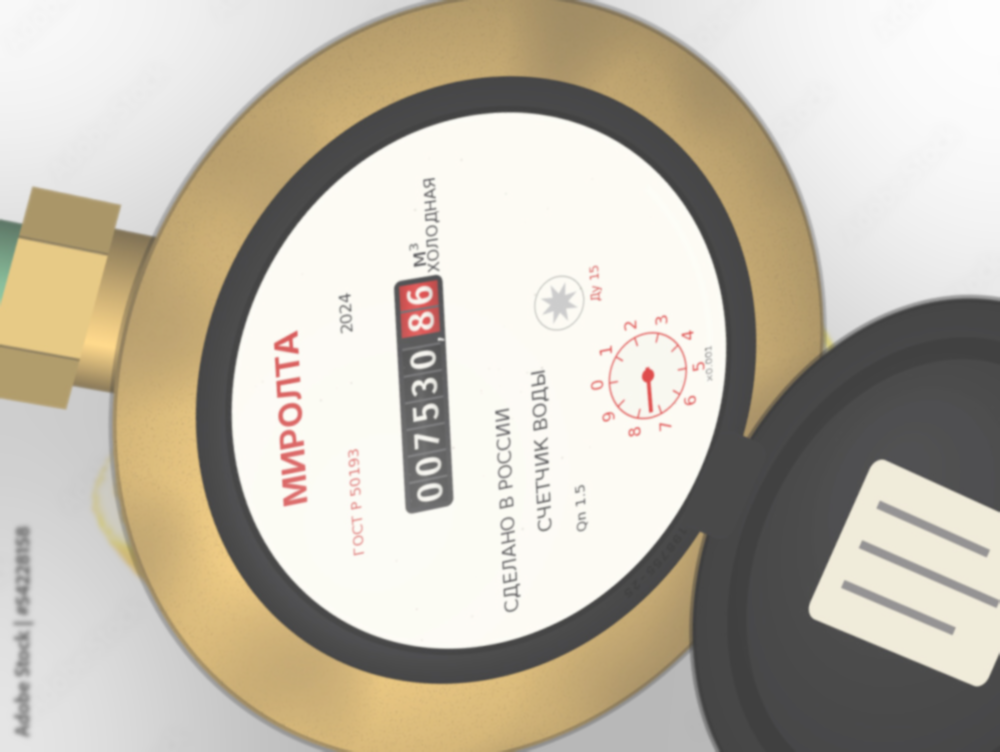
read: 7530.867 m³
